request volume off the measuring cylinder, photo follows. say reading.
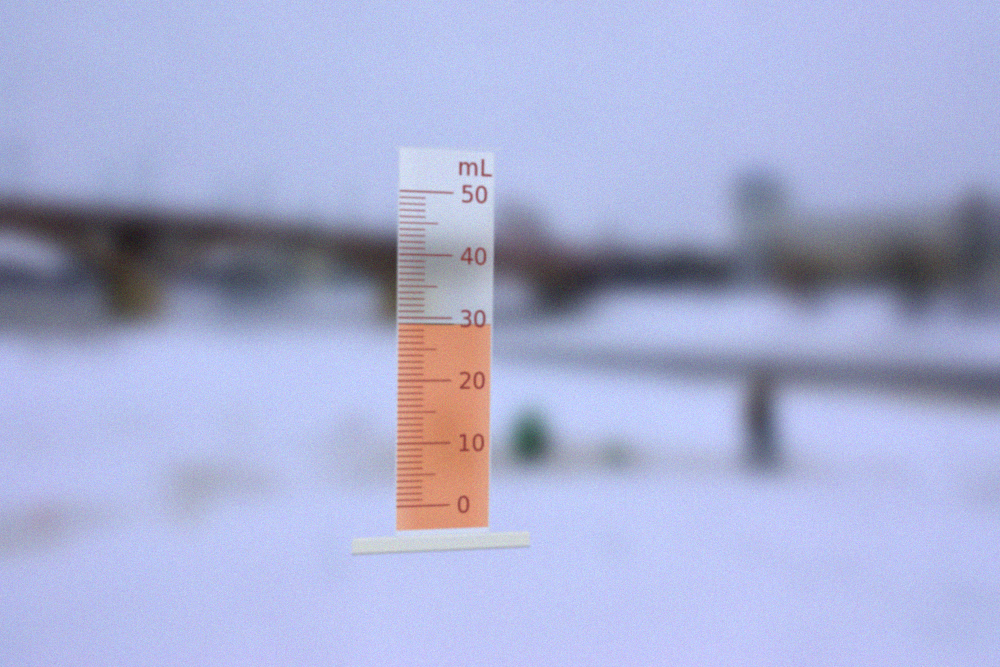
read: 29 mL
